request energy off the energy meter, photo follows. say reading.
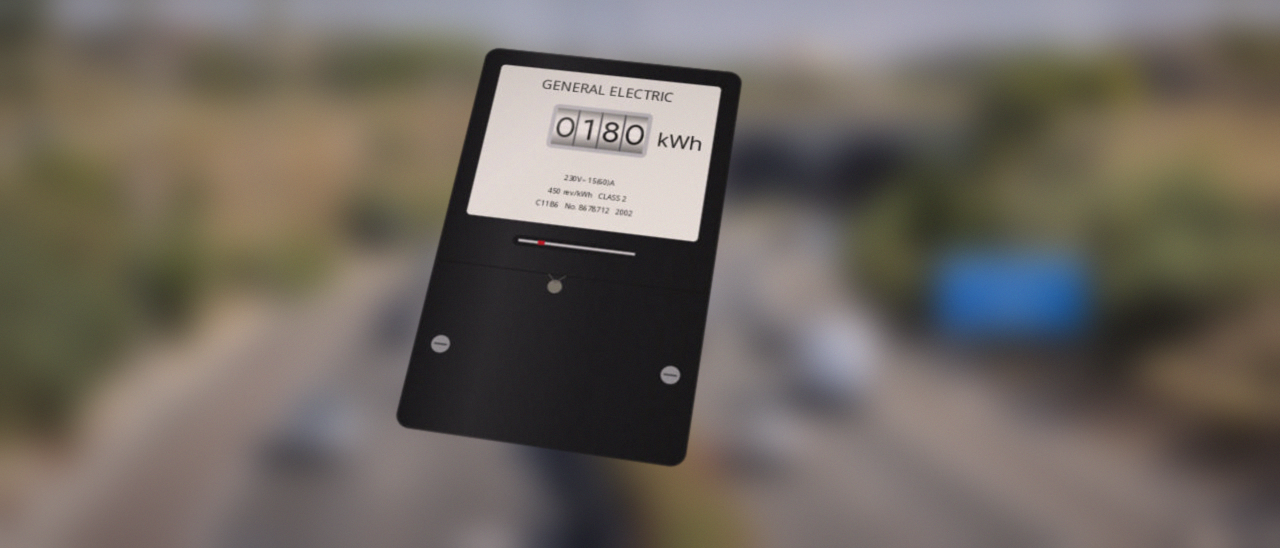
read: 180 kWh
